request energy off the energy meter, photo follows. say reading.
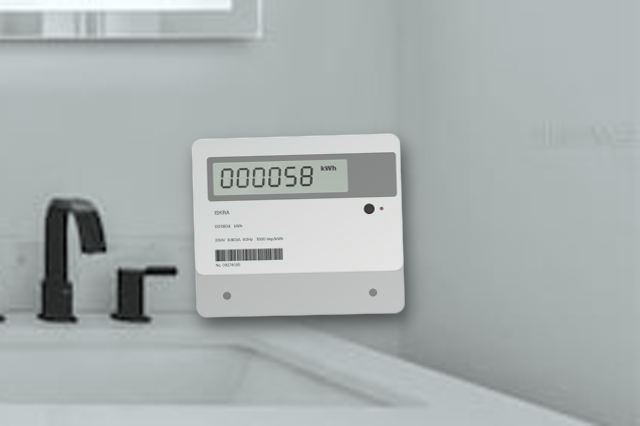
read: 58 kWh
